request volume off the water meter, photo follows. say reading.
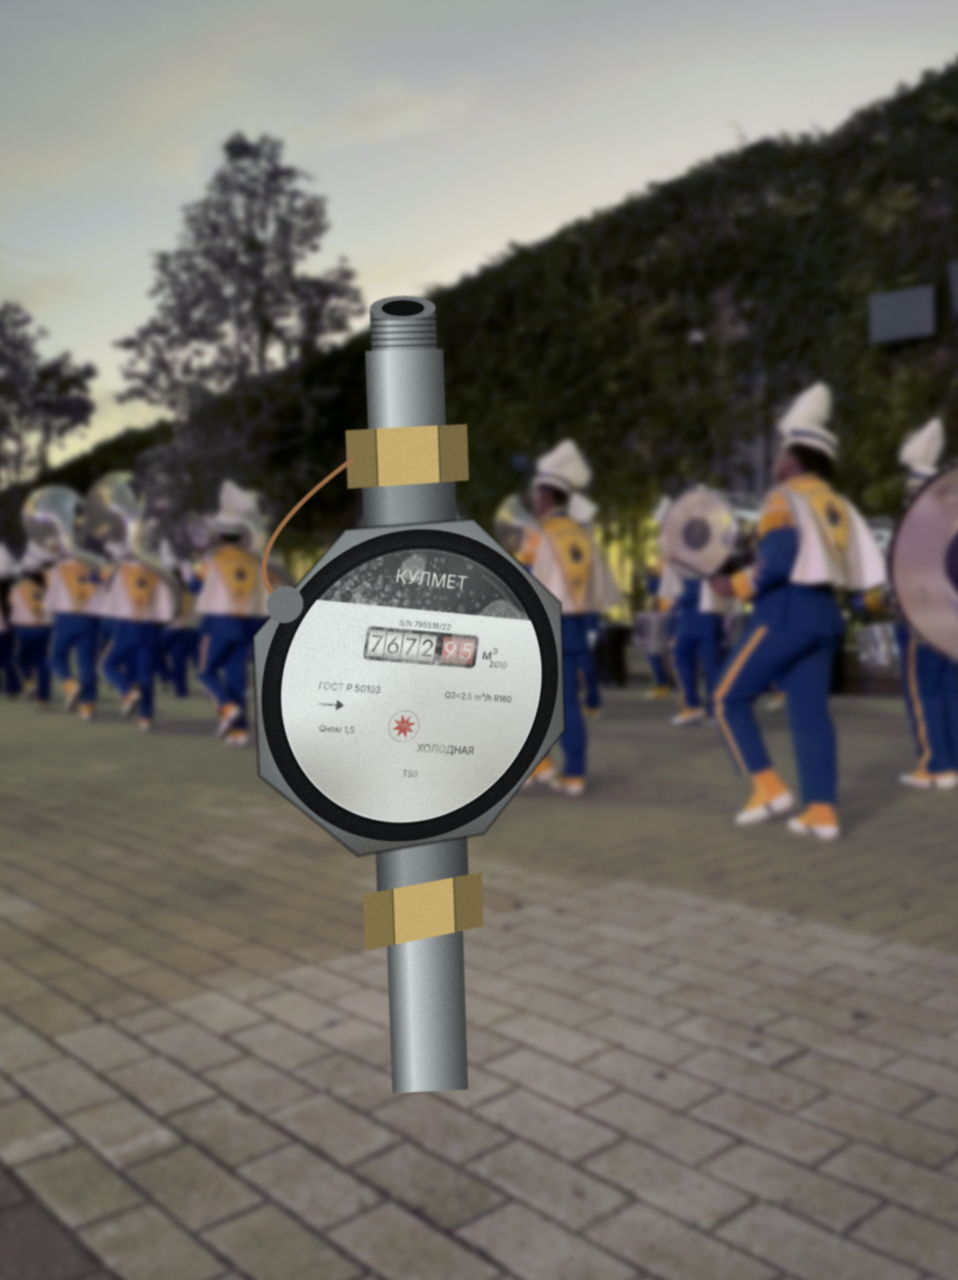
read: 7672.95 m³
